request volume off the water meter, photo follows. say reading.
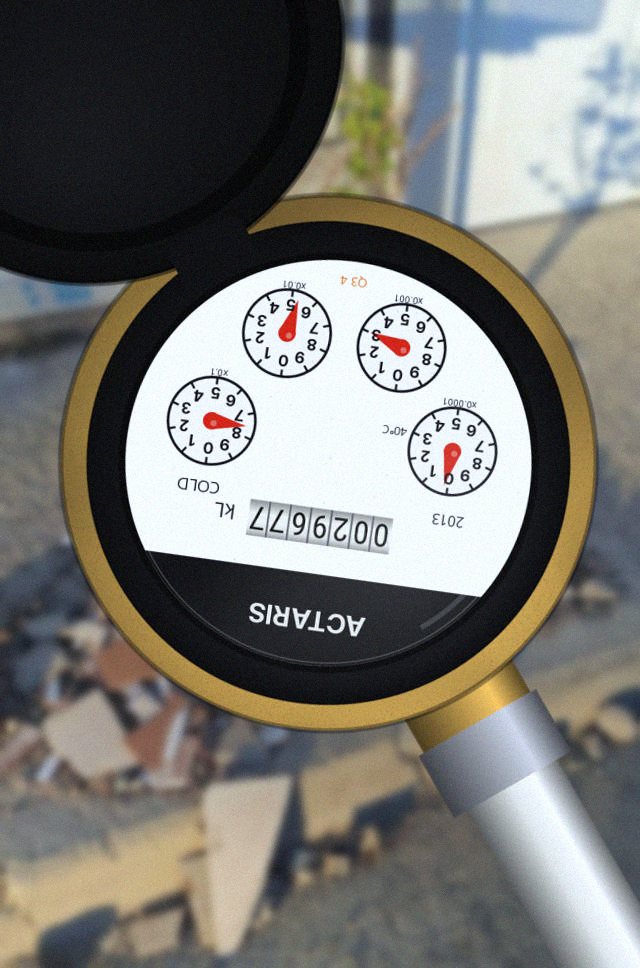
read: 29677.7530 kL
